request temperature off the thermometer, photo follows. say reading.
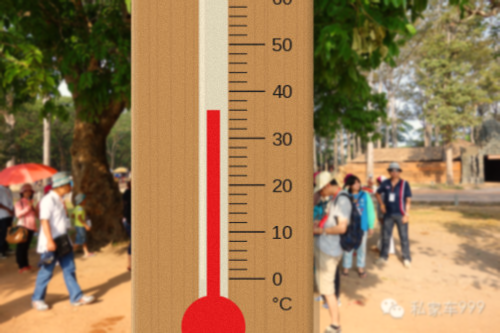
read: 36 °C
